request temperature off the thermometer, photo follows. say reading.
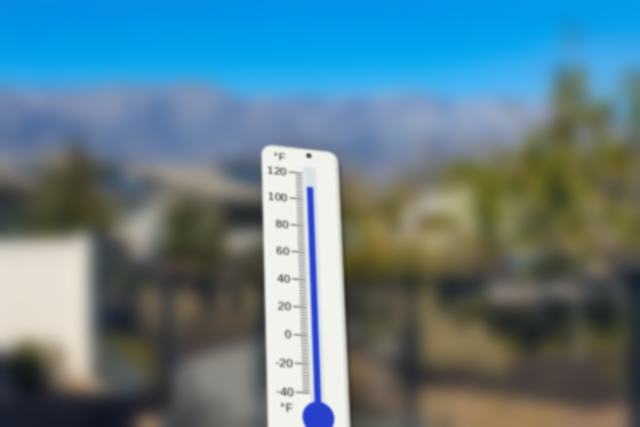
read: 110 °F
